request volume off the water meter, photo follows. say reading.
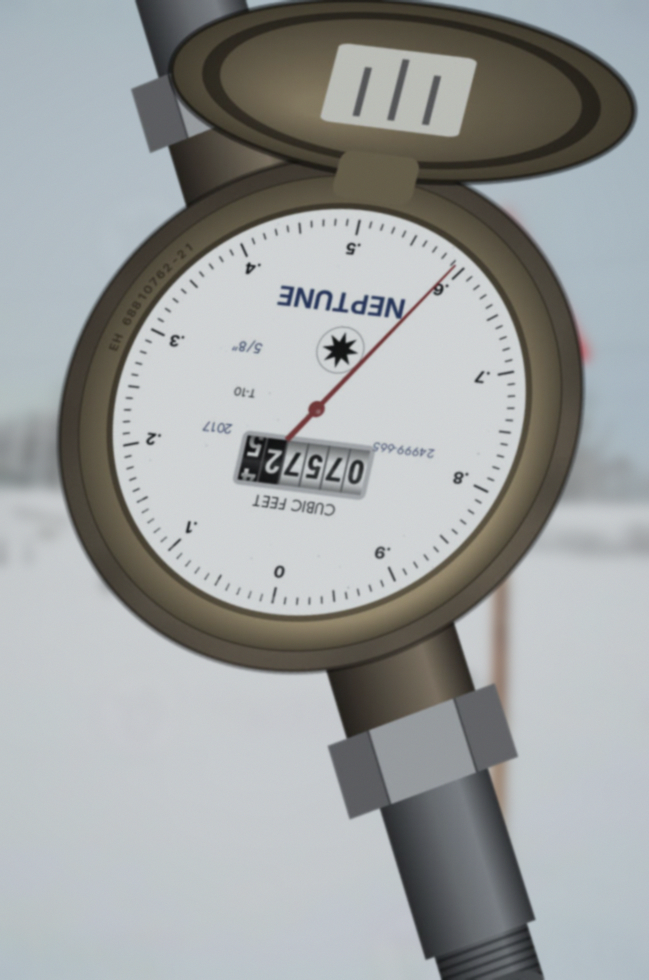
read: 75724.59 ft³
